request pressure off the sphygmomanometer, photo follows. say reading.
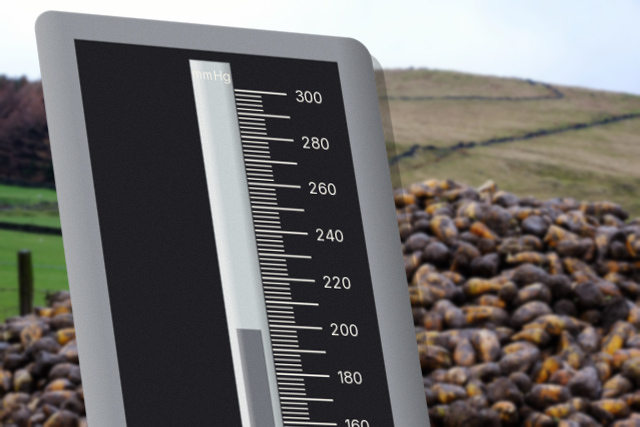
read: 198 mmHg
